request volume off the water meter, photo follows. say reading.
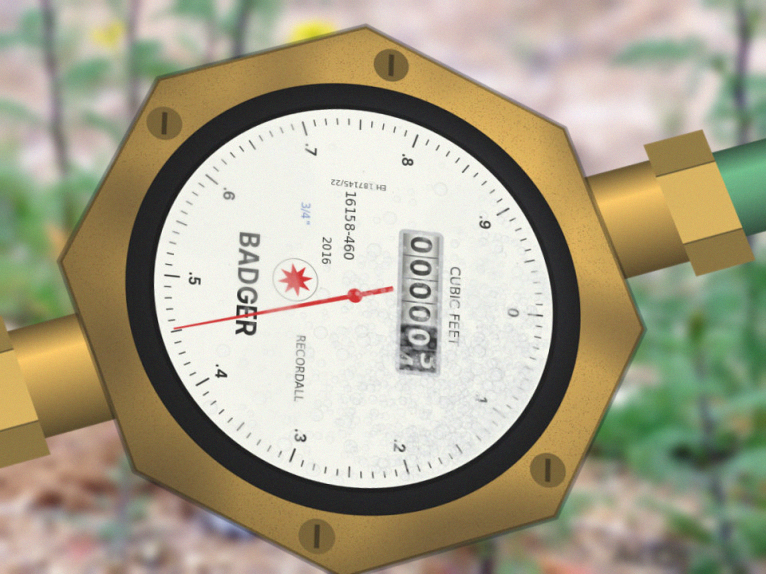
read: 3.45 ft³
